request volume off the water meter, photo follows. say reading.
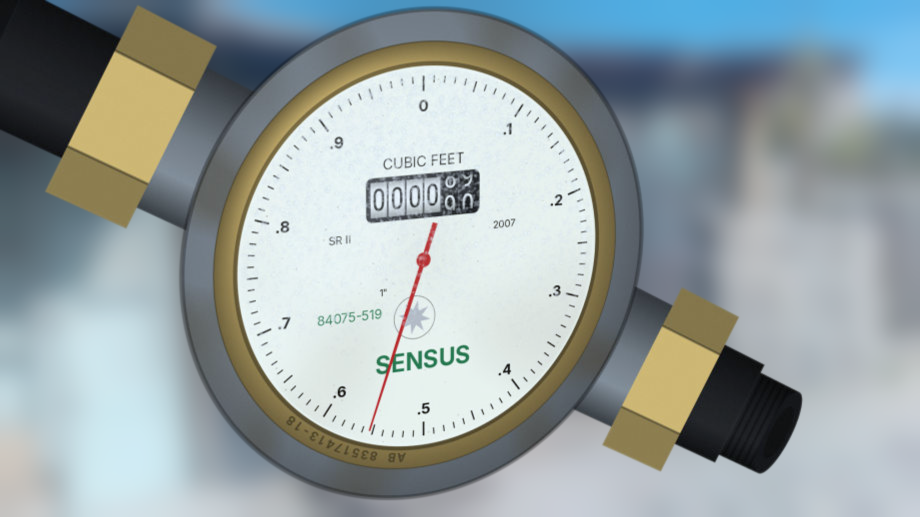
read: 89.55 ft³
